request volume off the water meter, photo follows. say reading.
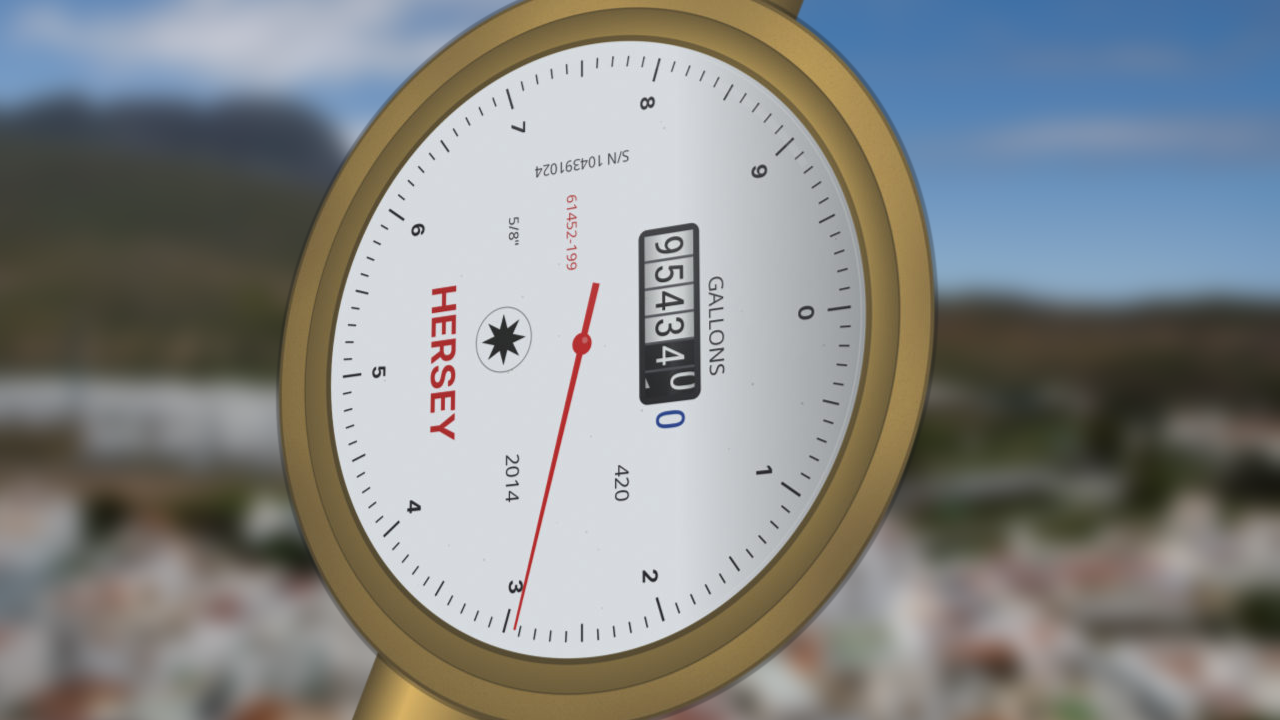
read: 9543402.9 gal
